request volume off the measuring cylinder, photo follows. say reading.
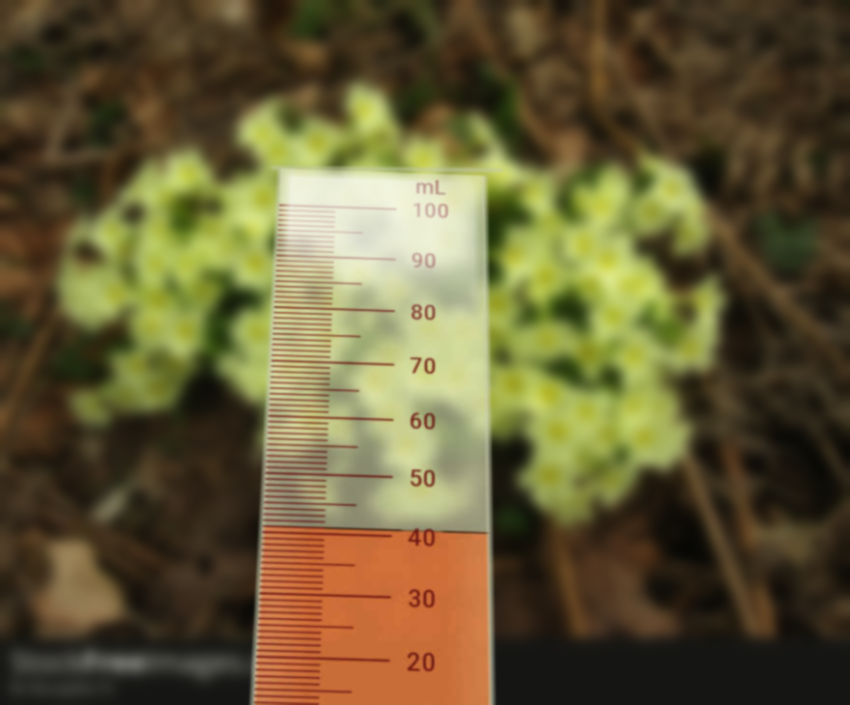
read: 41 mL
